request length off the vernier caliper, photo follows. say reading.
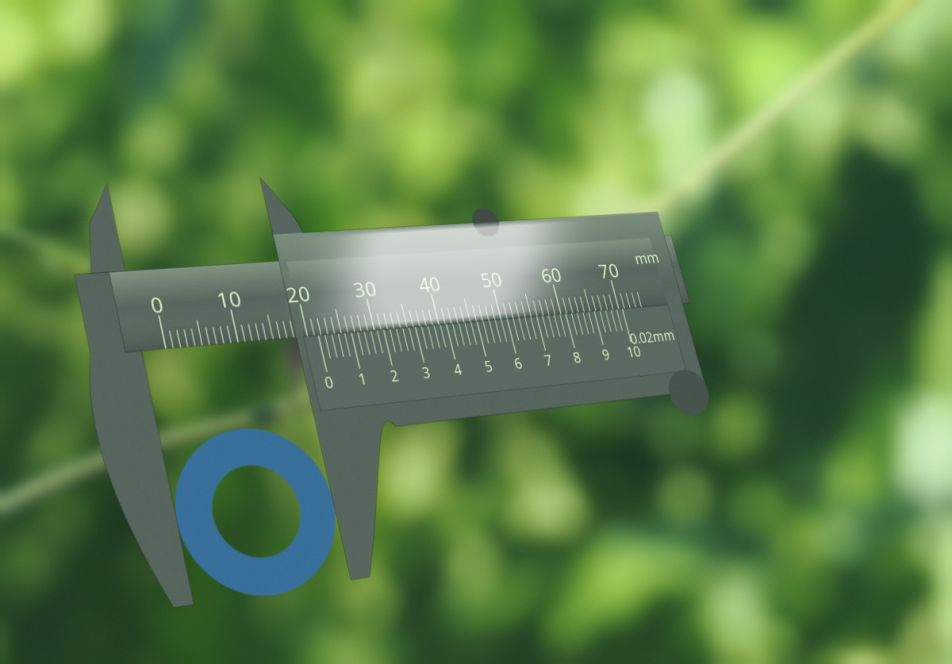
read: 21.6 mm
